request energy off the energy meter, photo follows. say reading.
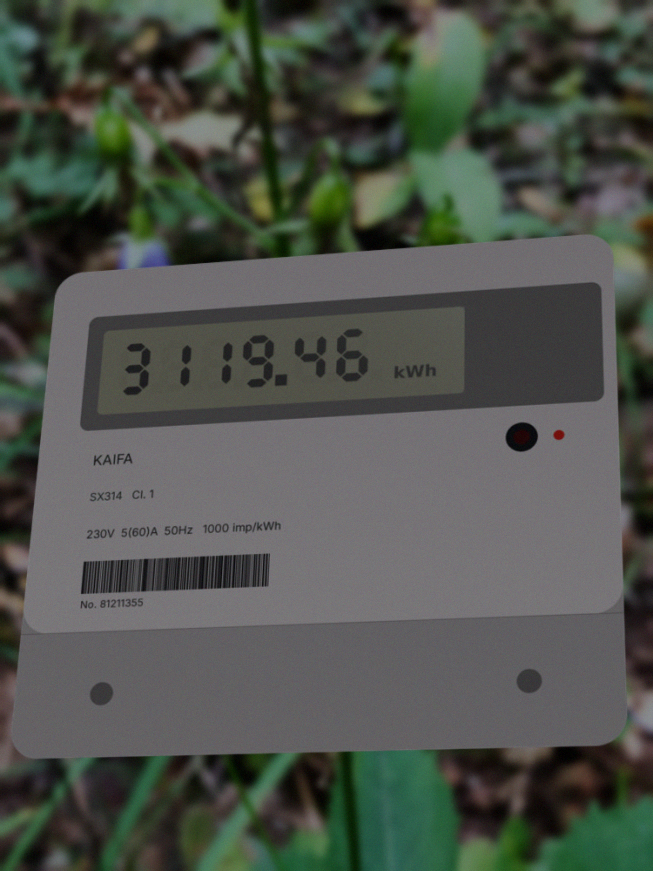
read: 3119.46 kWh
